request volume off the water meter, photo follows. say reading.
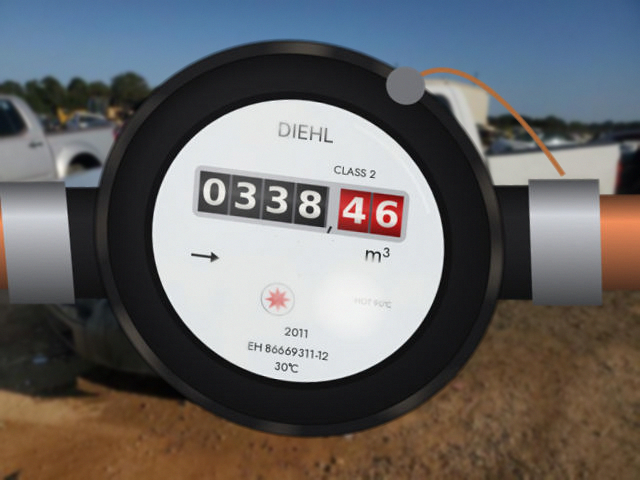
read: 338.46 m³
